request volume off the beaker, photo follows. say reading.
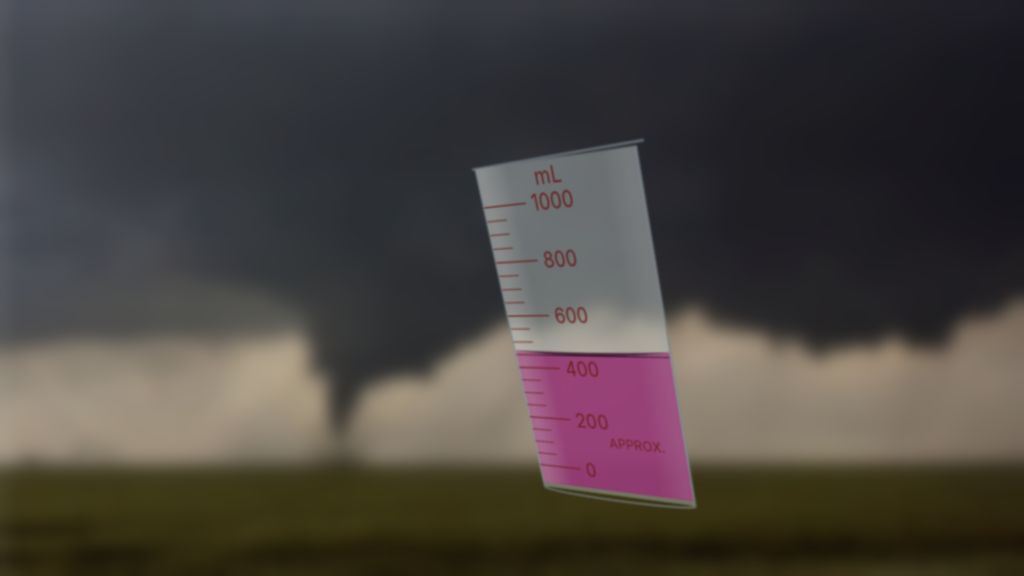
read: 450 mL
